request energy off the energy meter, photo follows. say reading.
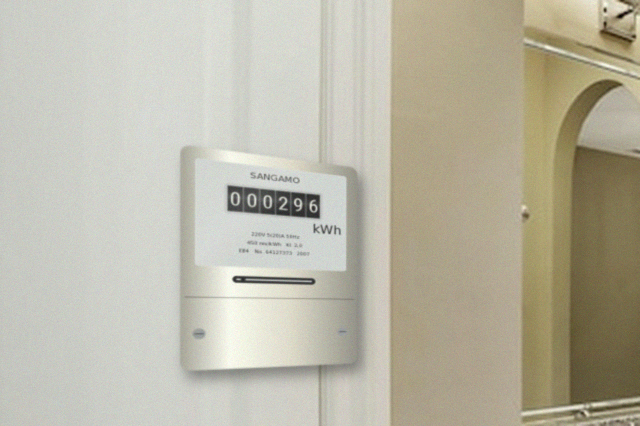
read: 296 kWh
